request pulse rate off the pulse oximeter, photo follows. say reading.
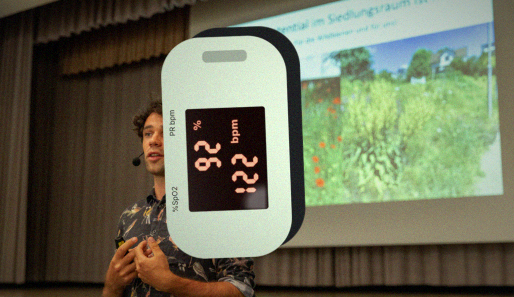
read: 122 bpm
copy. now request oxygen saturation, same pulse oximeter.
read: 92 %
